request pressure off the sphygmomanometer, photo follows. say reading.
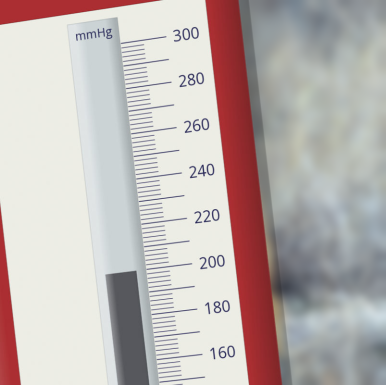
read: 200 mmHg
